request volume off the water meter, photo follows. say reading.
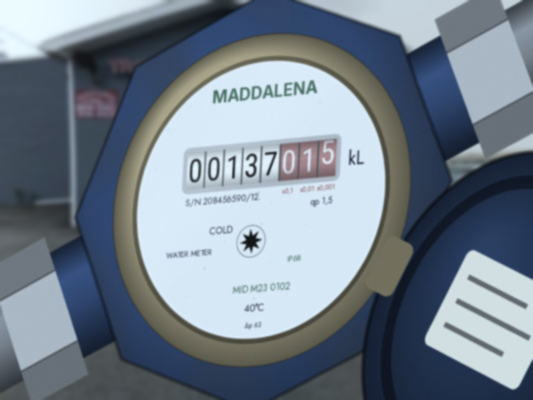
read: 137.015 kL
